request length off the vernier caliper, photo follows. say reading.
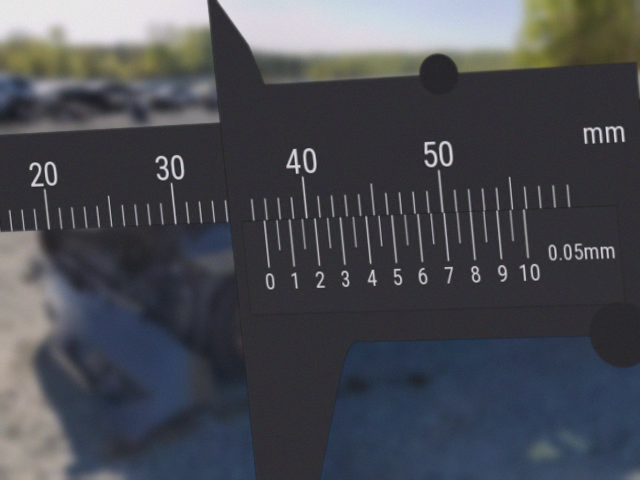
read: 36.8 mm
